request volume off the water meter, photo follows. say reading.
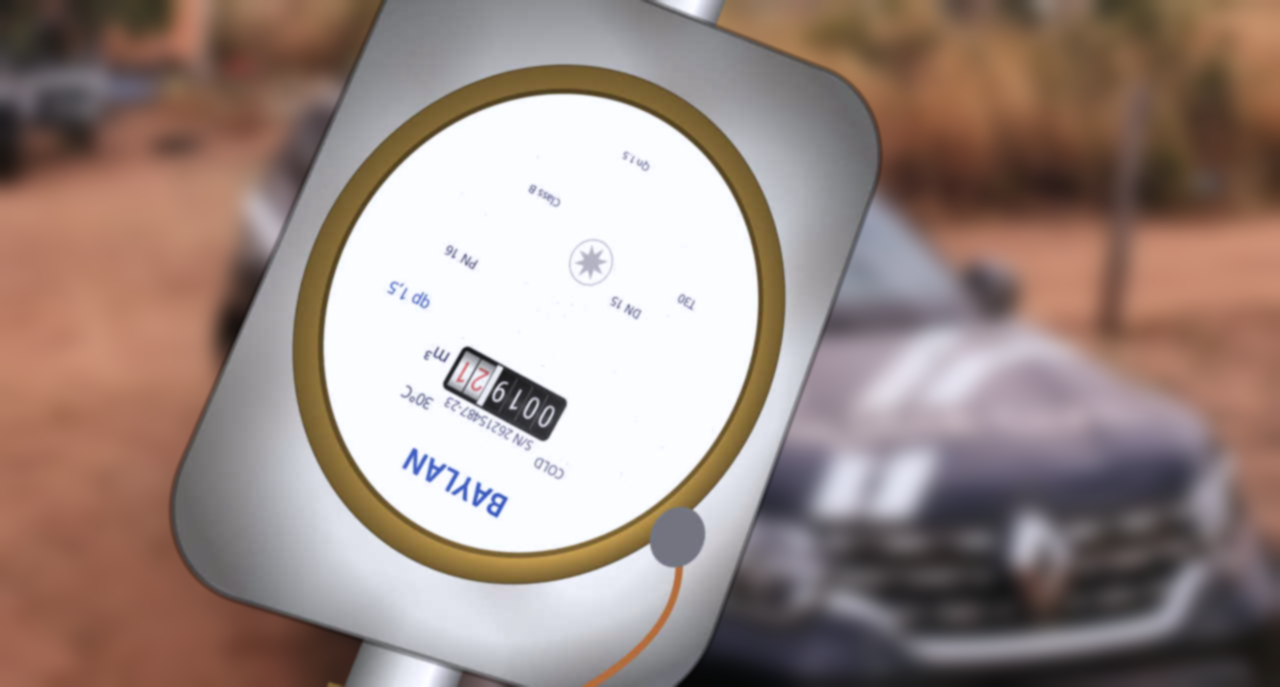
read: 19.21 m³
